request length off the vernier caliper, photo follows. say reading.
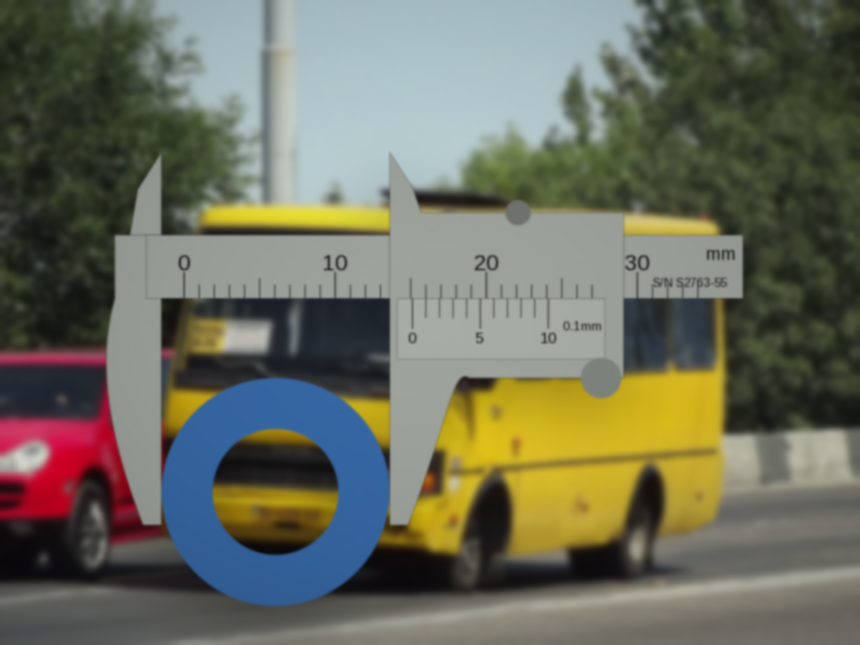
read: 15.1 mm
